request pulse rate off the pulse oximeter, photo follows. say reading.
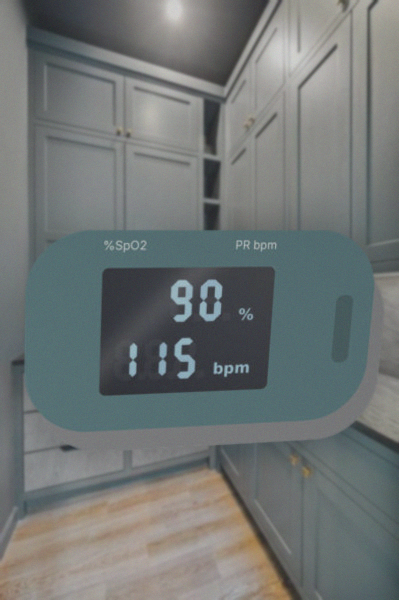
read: 115 bpm
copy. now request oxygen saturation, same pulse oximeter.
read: 90 %
